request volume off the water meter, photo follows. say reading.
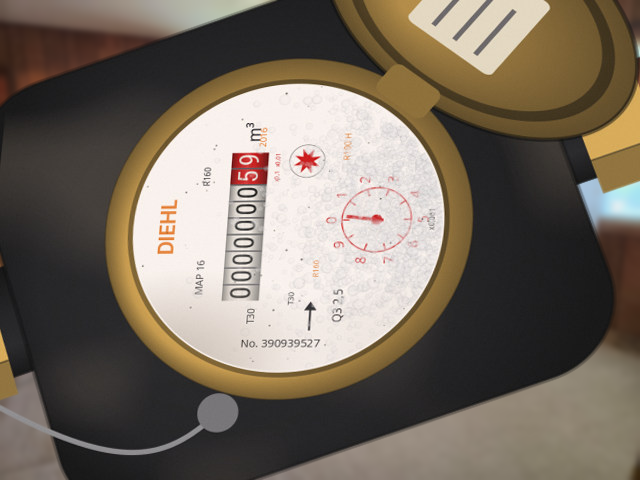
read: 0.590 m³
